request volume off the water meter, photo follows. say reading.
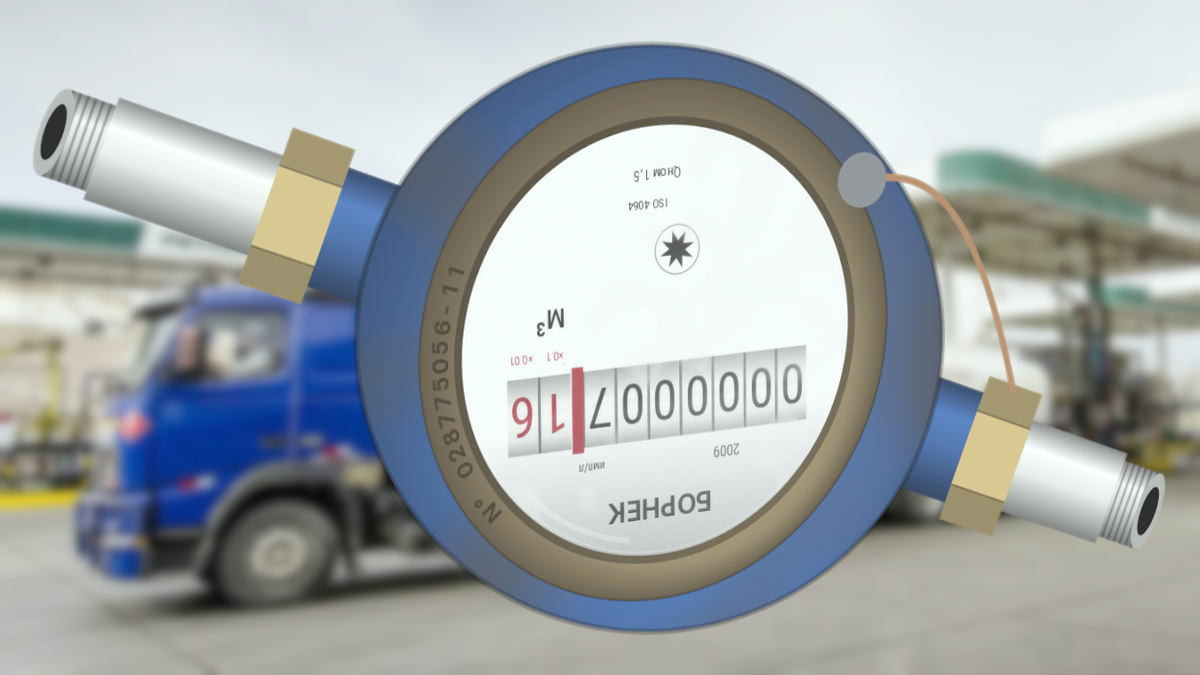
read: 7.16 m³
